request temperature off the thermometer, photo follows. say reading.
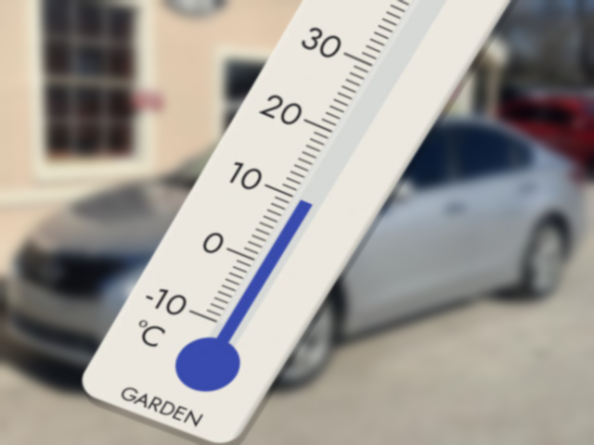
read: 10 °C
